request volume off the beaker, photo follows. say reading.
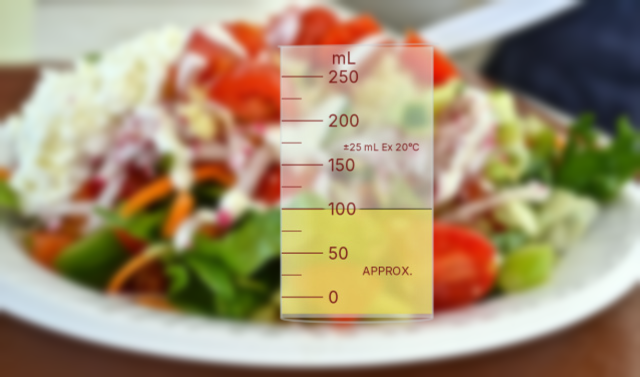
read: 100 mL
